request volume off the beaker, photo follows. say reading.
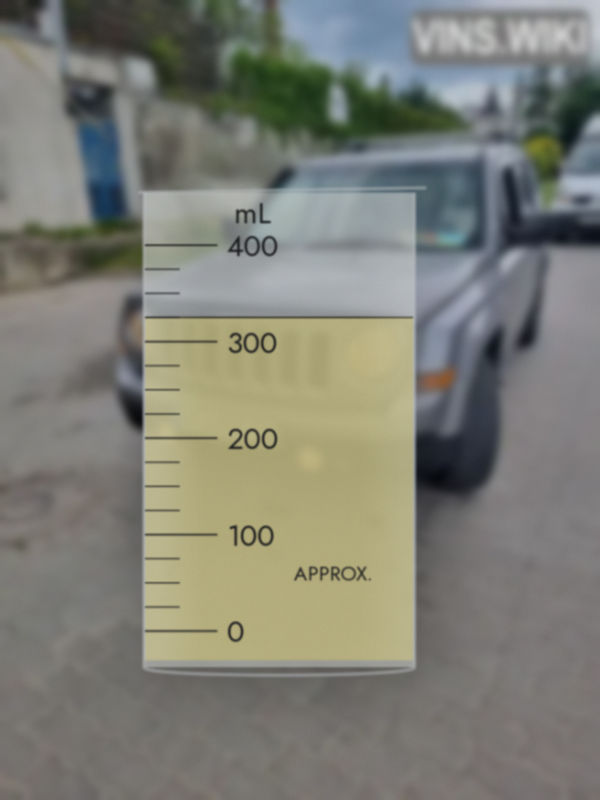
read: 325 mL
